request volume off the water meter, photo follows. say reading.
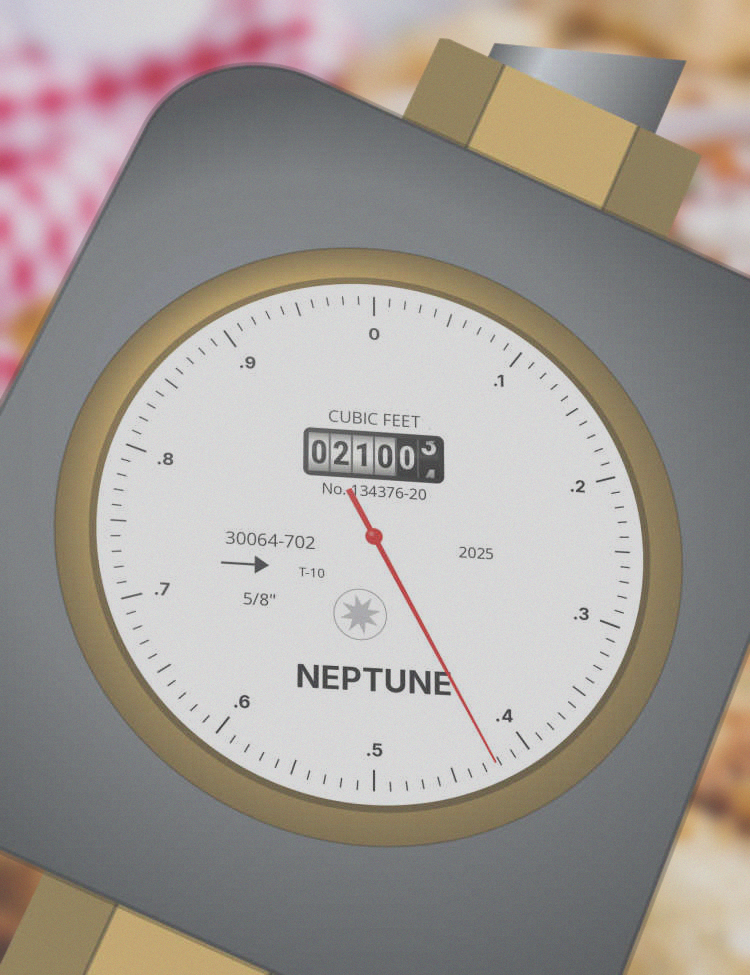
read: 21003.42 ft³
